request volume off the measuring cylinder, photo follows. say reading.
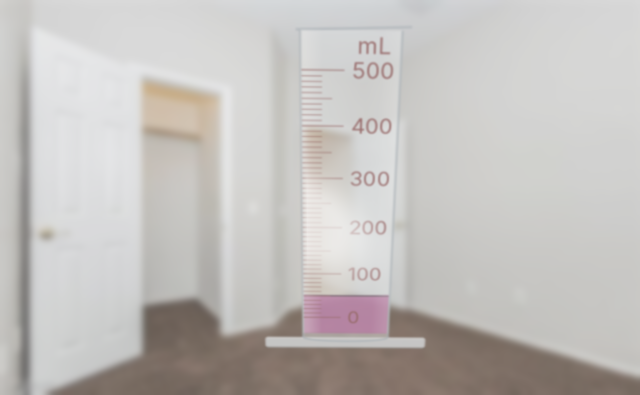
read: 50 mL
